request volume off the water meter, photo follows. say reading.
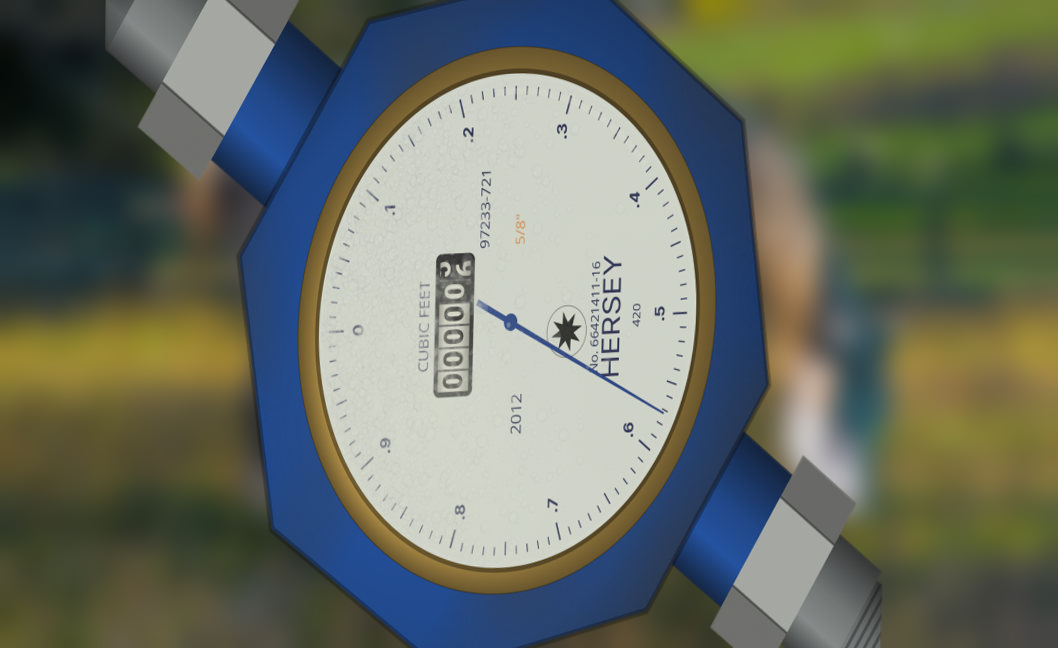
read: 5.57 ft³
